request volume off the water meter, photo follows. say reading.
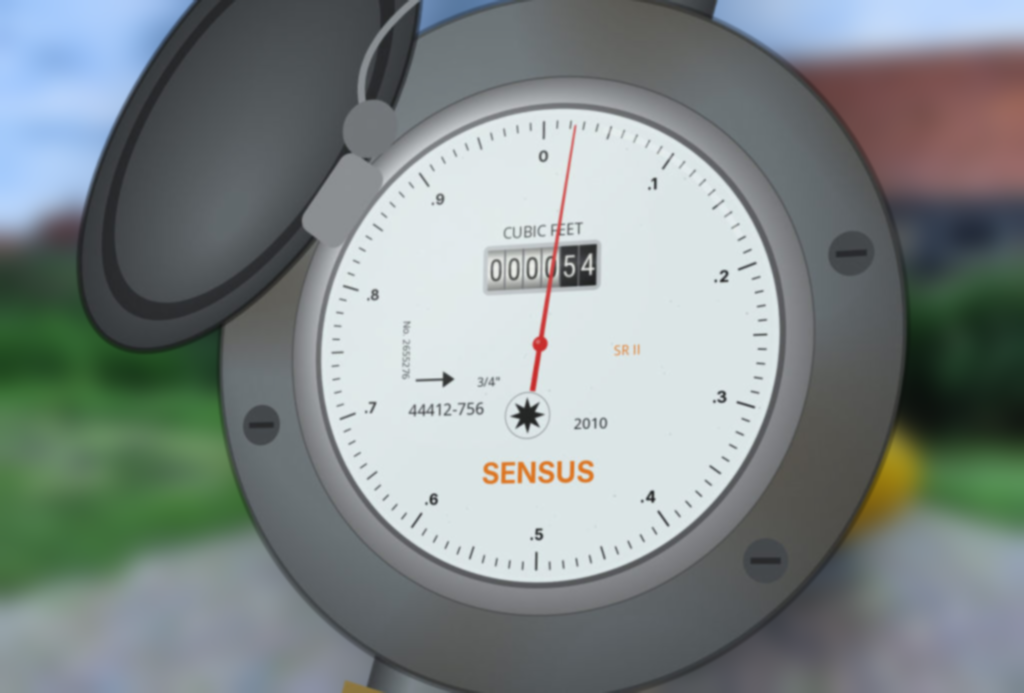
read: 54.02 ft³
